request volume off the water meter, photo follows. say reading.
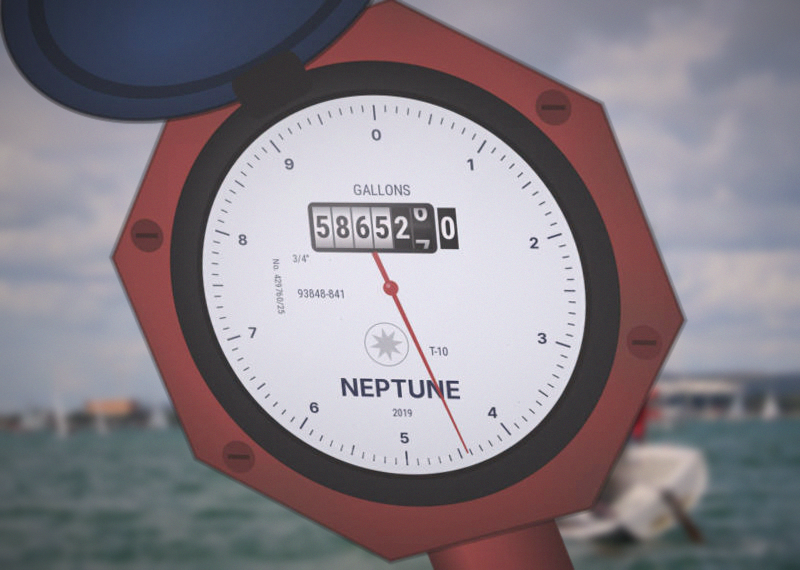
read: 5865264.4 gal
